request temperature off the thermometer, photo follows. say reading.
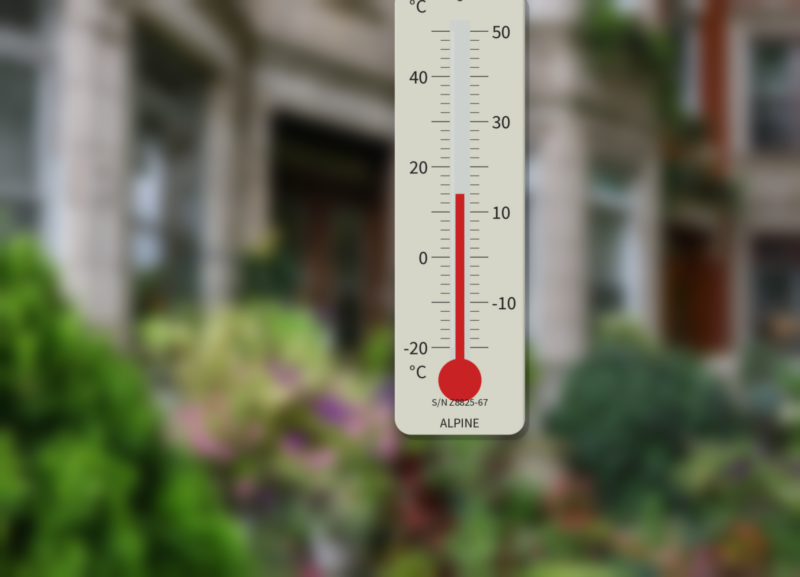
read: 14 °C
